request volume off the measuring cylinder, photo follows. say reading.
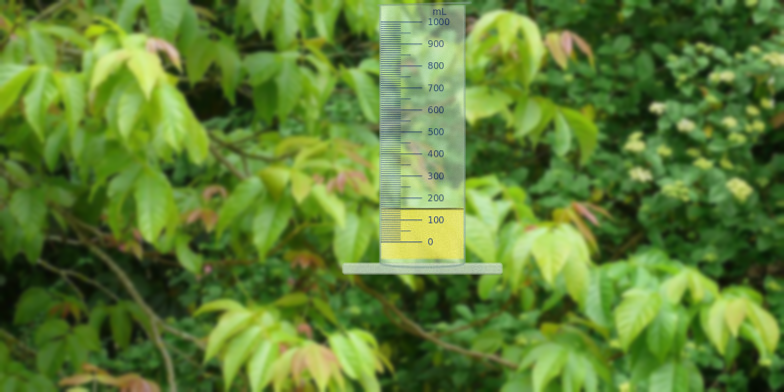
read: 150 mL
